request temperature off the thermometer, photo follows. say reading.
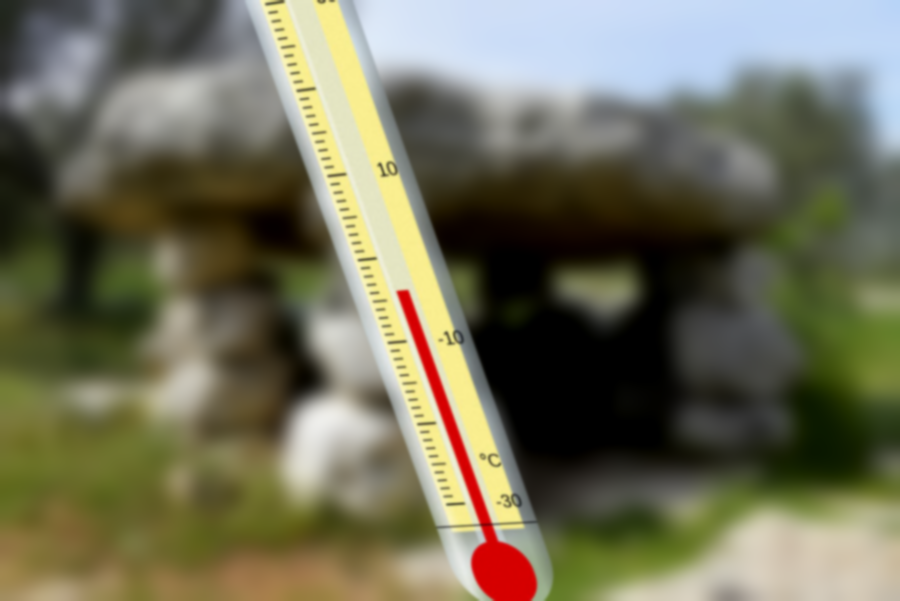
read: -4 °C
